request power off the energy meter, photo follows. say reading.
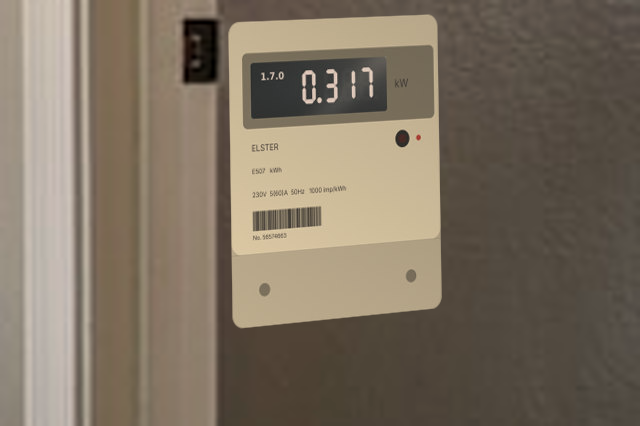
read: 0.317 kW
